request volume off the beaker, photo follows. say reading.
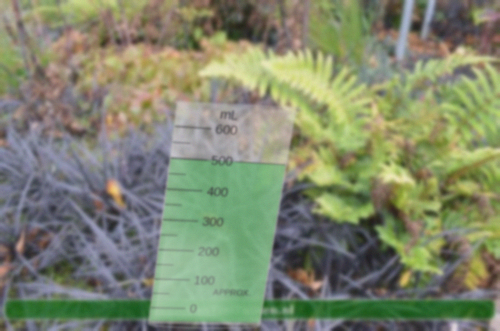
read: 500 mL
